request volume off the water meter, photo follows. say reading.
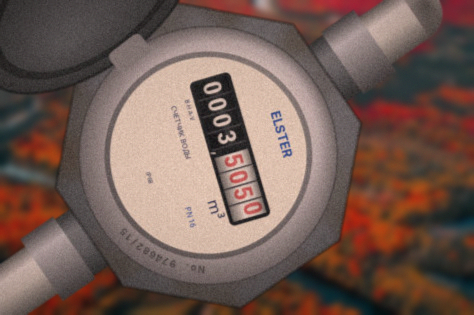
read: 3.5050 m³
